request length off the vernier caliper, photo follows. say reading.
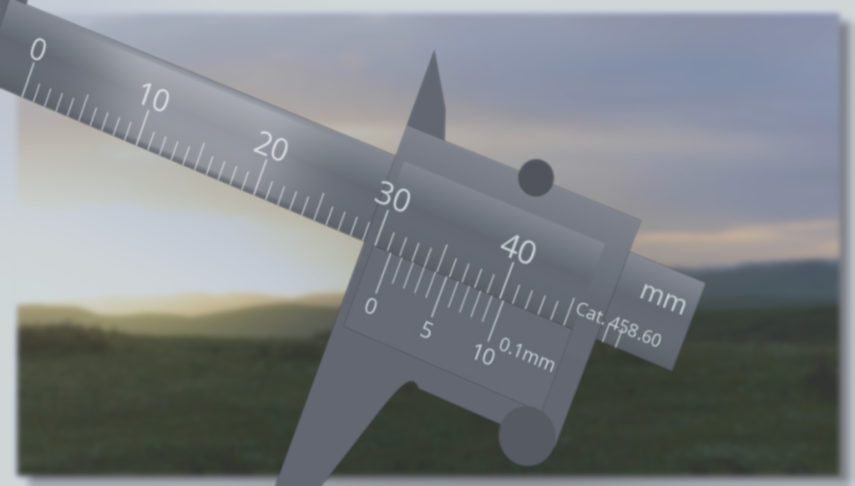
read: 31.3 mm
